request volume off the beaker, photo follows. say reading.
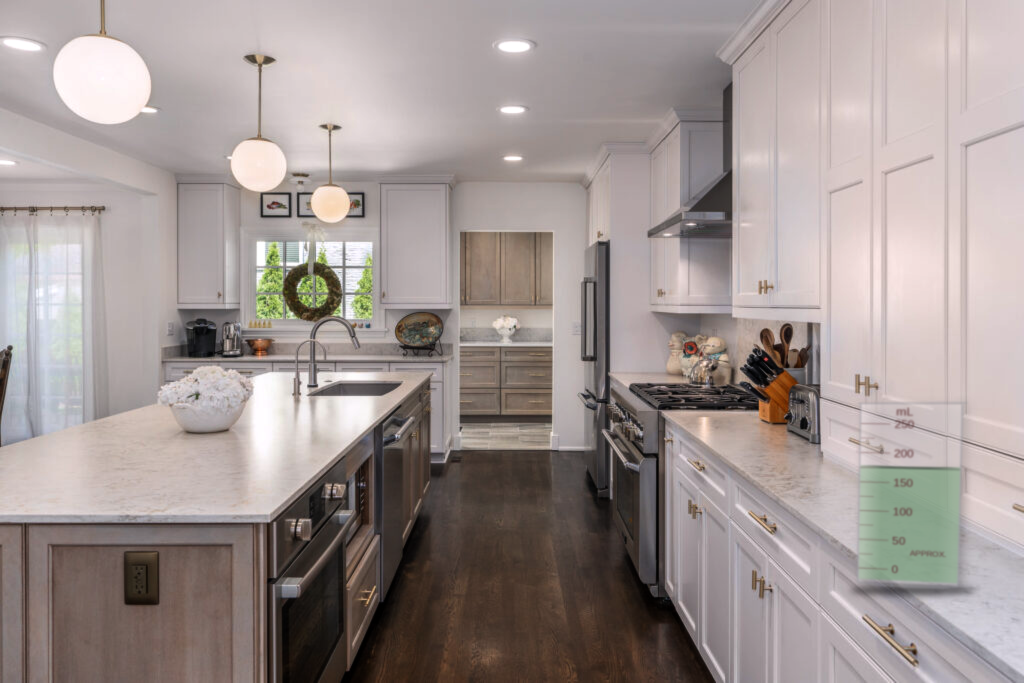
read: 175 mL
